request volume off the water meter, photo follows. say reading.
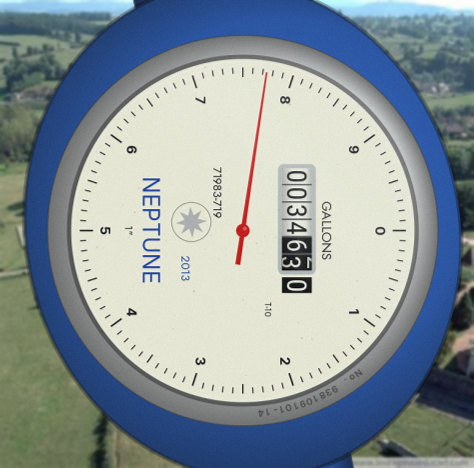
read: 34627.7 gal
